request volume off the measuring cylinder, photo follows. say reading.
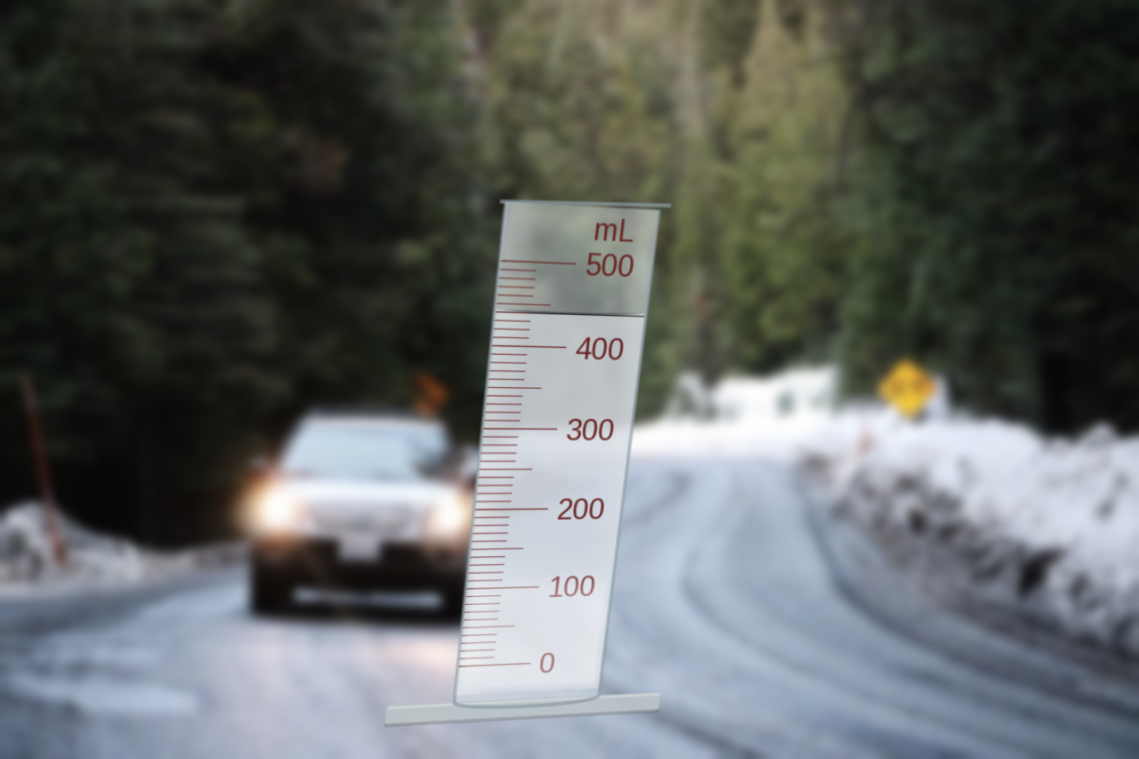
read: 440 mL
